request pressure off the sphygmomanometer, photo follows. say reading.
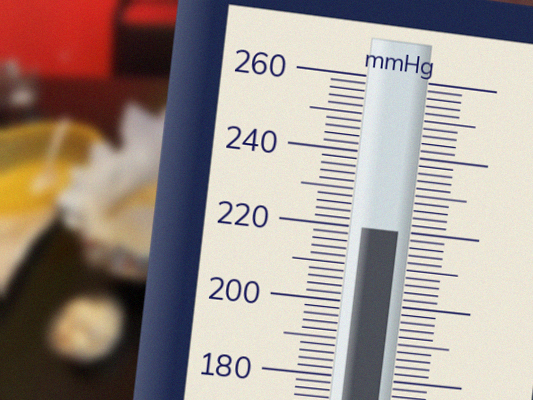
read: 220 mmHg
